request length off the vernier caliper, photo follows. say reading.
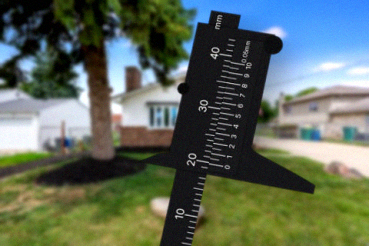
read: 19.8 mm
